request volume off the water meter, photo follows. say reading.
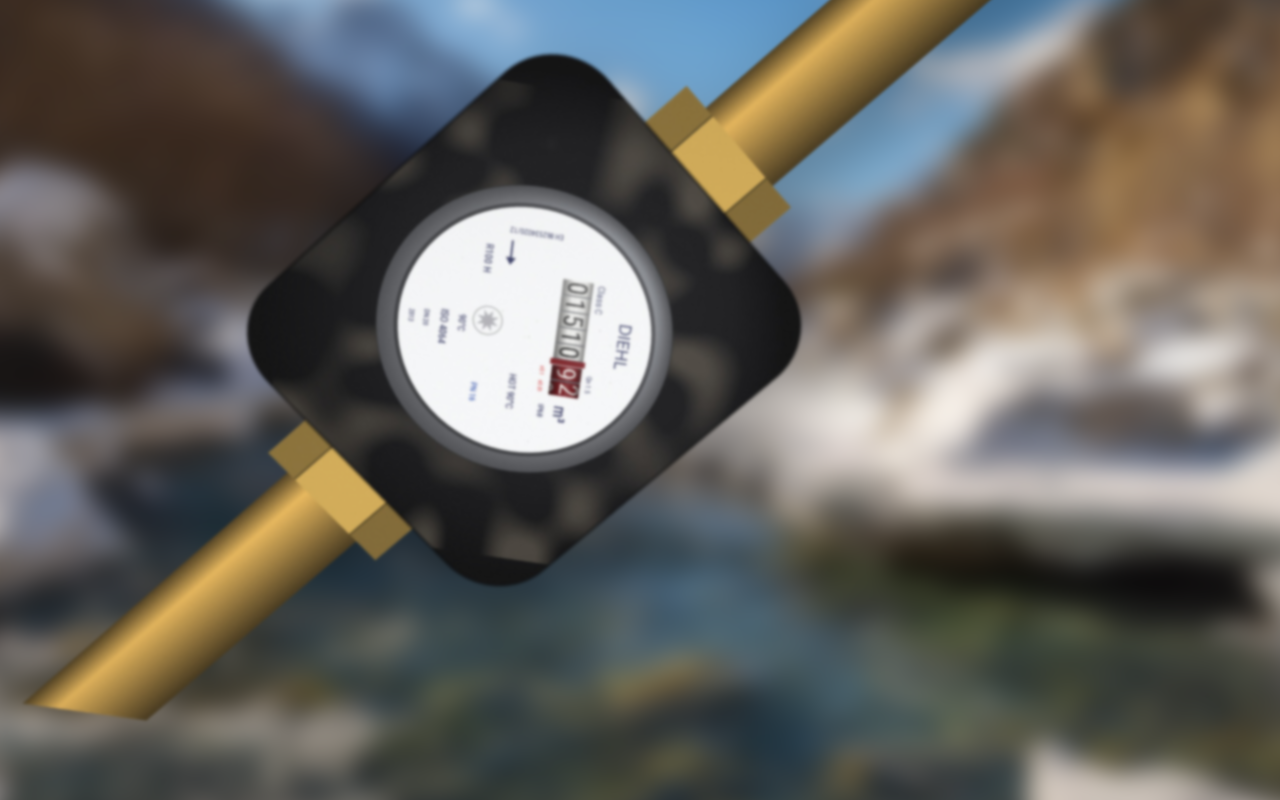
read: 1510.92 m³
